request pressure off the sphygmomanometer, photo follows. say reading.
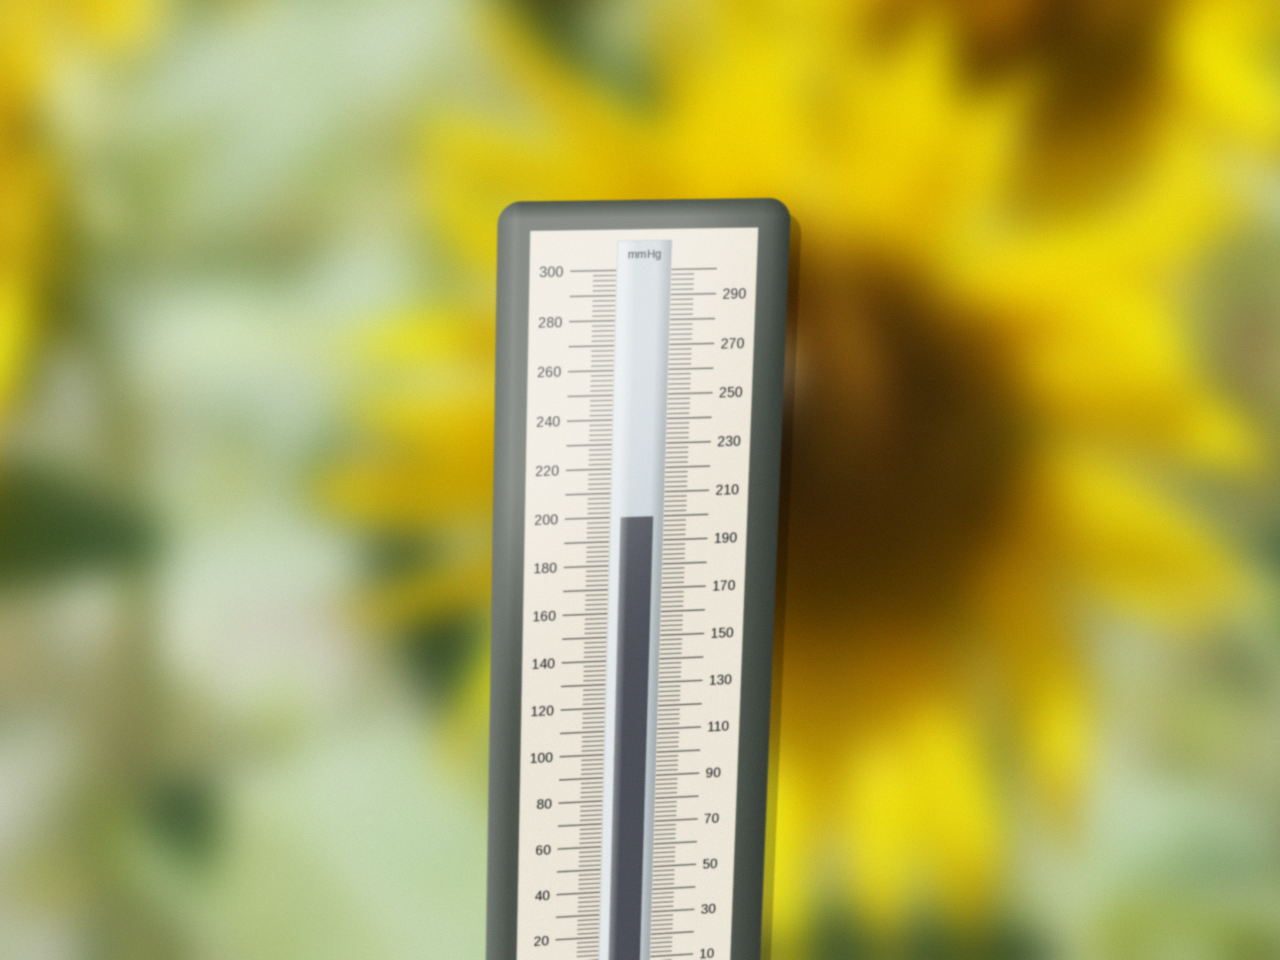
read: 200 mmHg
